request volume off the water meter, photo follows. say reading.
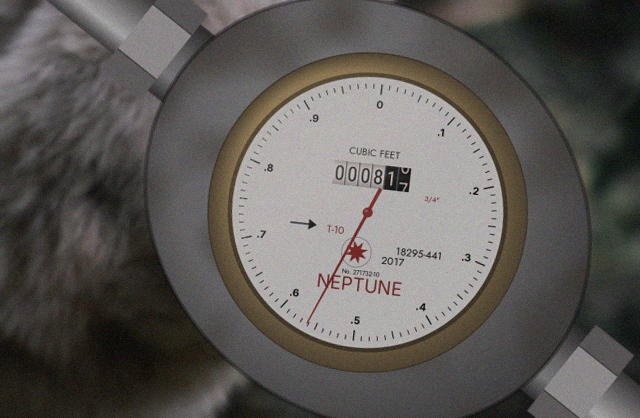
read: 816.56 ft³
